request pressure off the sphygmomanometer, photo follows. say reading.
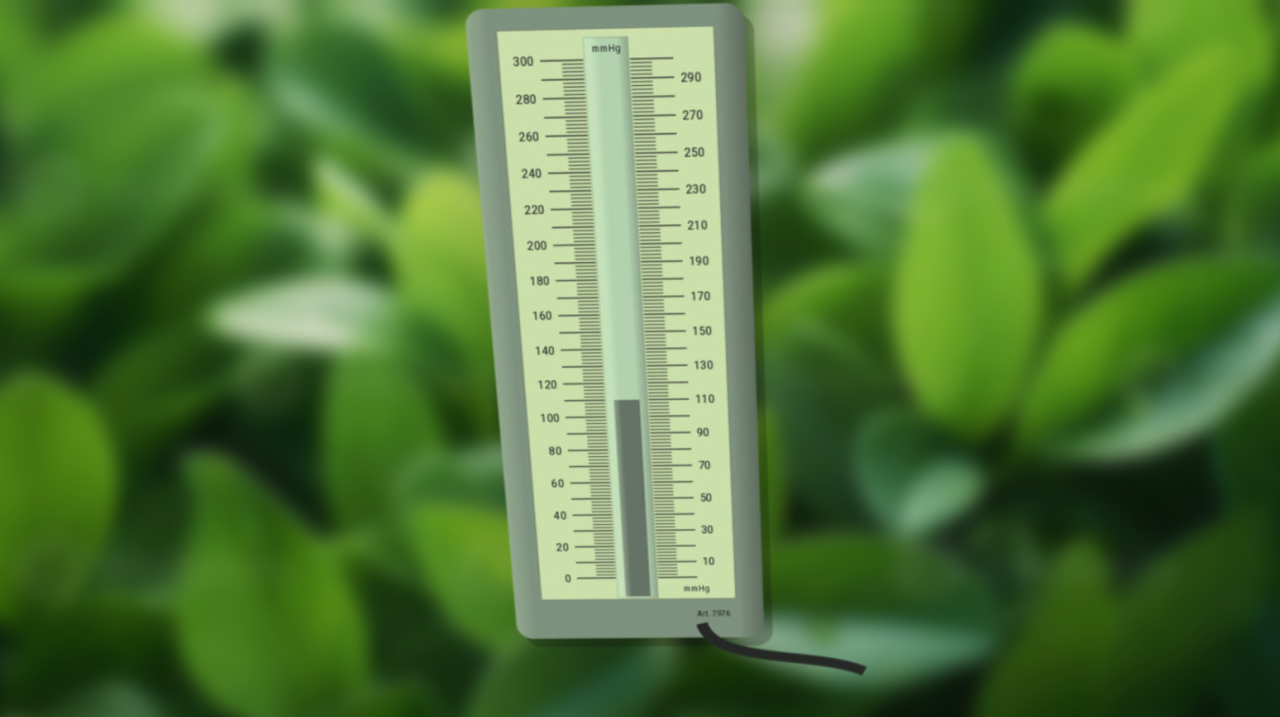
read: 110 mmHg
